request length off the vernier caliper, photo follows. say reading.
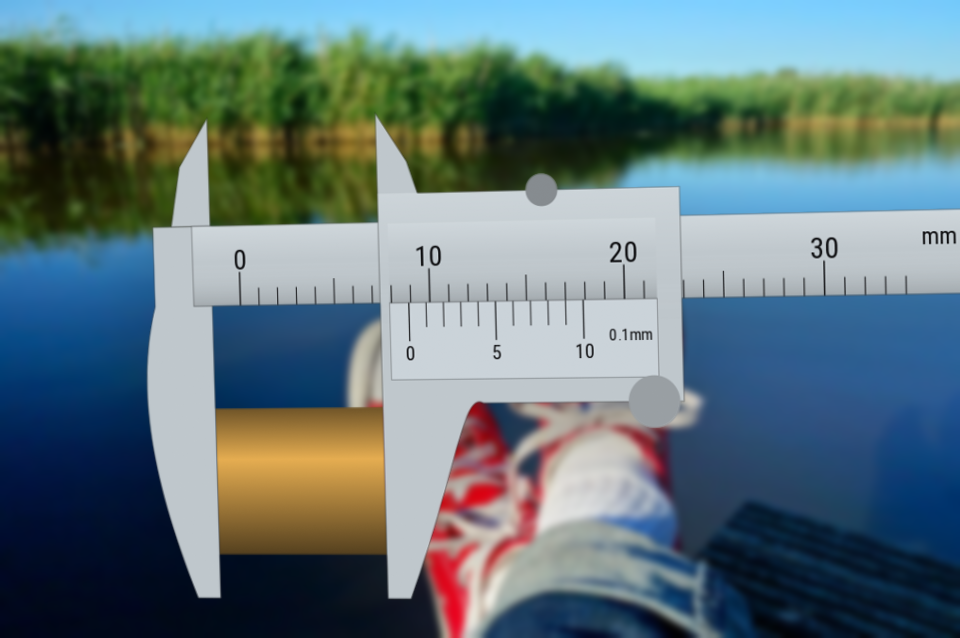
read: 8.9 mm
